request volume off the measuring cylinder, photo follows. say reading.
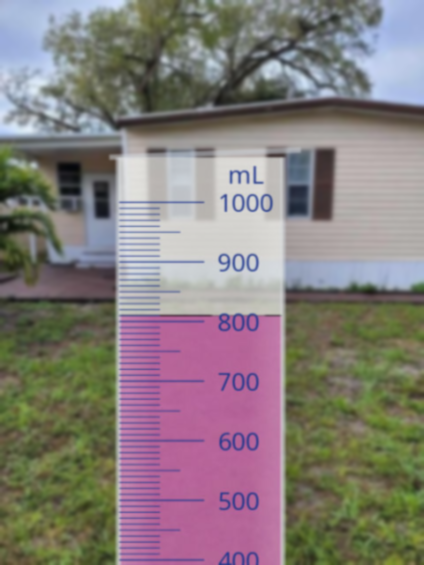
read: 810 mL
